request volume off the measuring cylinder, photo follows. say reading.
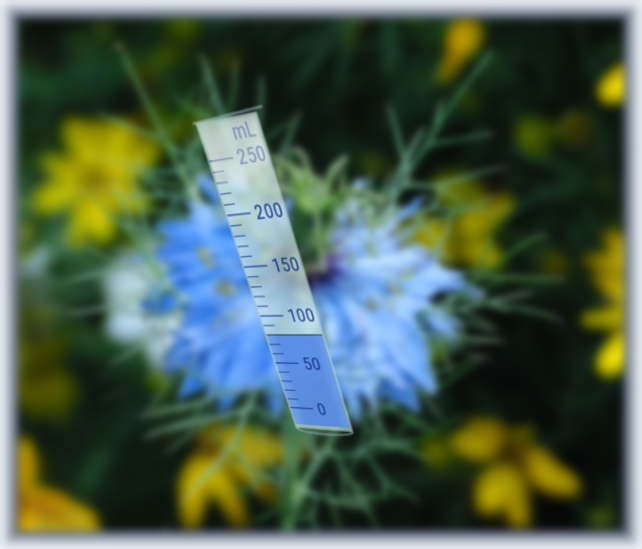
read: 80 mL
